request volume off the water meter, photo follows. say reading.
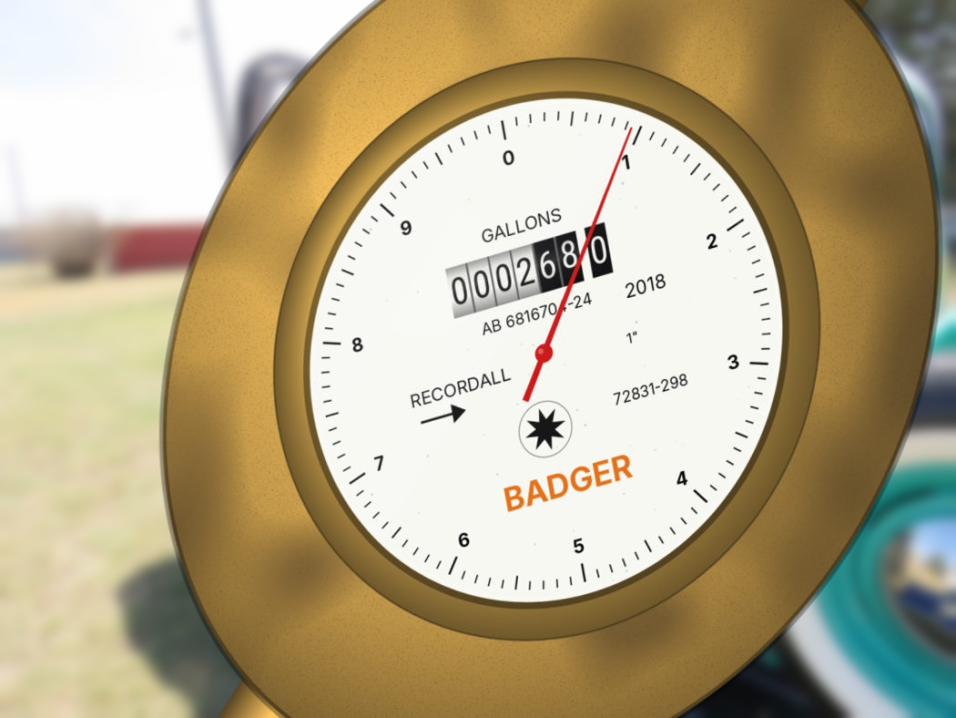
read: 2680.9 gal
